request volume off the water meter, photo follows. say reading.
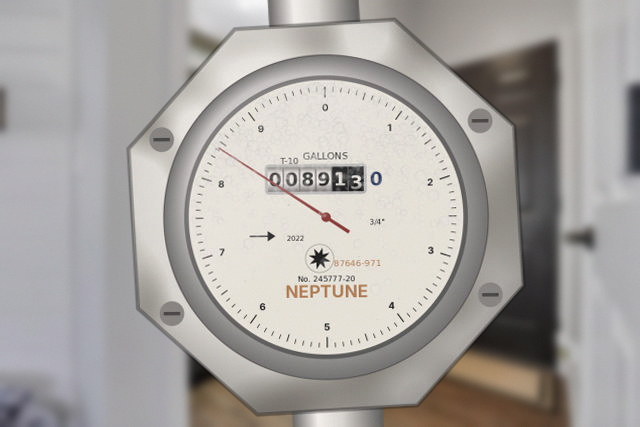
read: 89128.4 gal
